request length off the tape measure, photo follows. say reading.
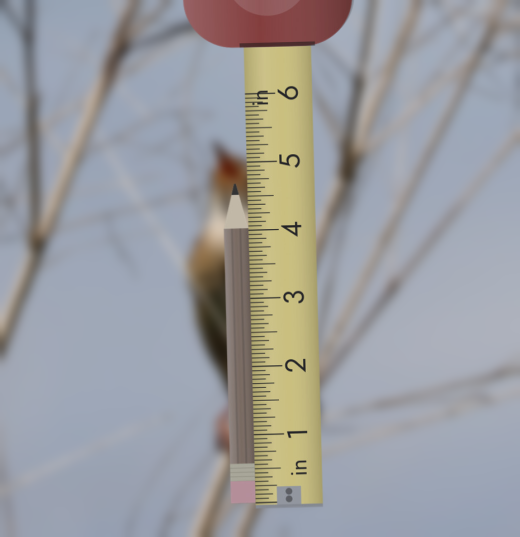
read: 4.6875 in
